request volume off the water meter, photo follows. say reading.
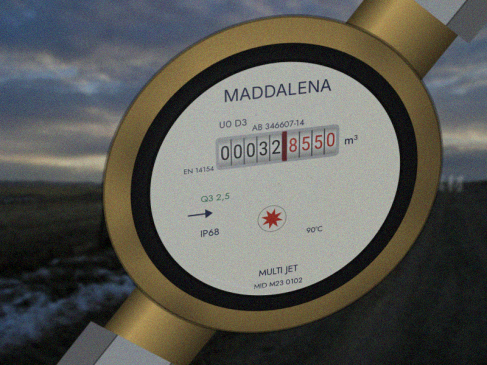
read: 32.8550 m³
